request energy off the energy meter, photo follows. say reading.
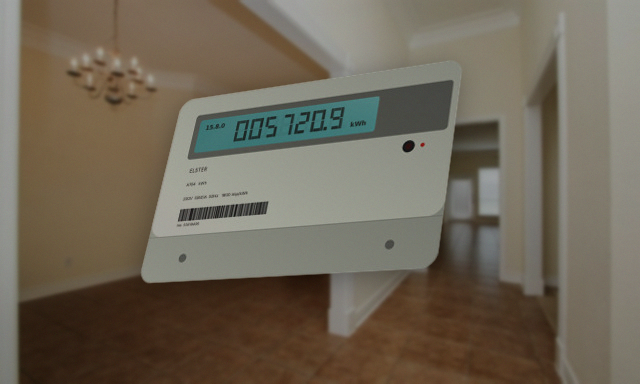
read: 5720.9 kWh
